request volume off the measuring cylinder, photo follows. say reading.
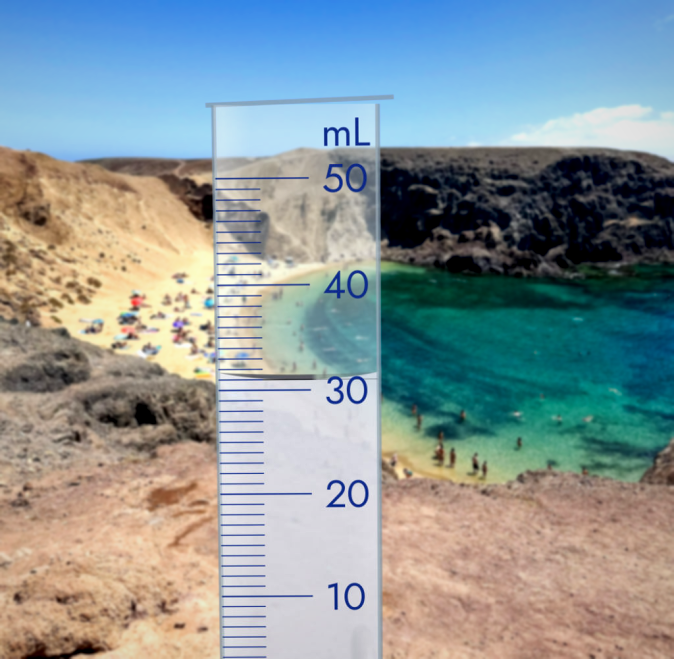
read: 31 mL
